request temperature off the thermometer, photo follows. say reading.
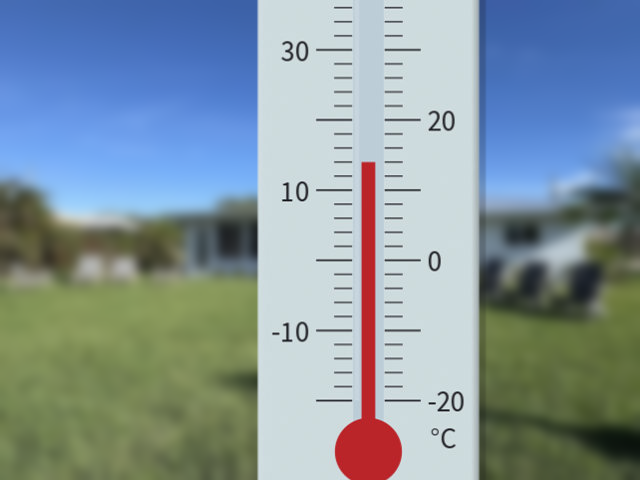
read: 14 °C
